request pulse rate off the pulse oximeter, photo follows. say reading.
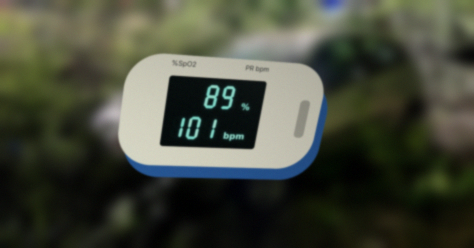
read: 101 bpm
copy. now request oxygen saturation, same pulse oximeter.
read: 89 %
